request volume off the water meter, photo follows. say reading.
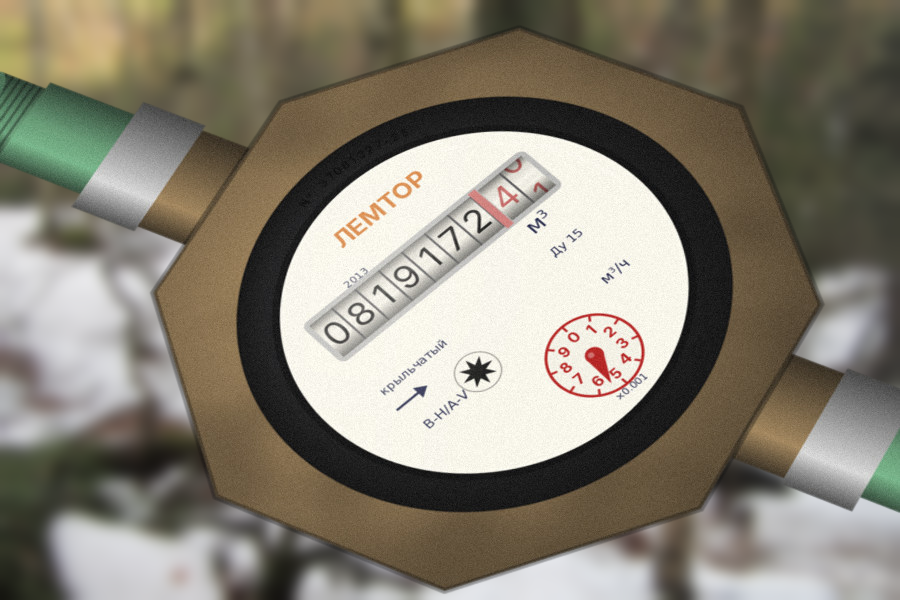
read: 819172.405 m³
